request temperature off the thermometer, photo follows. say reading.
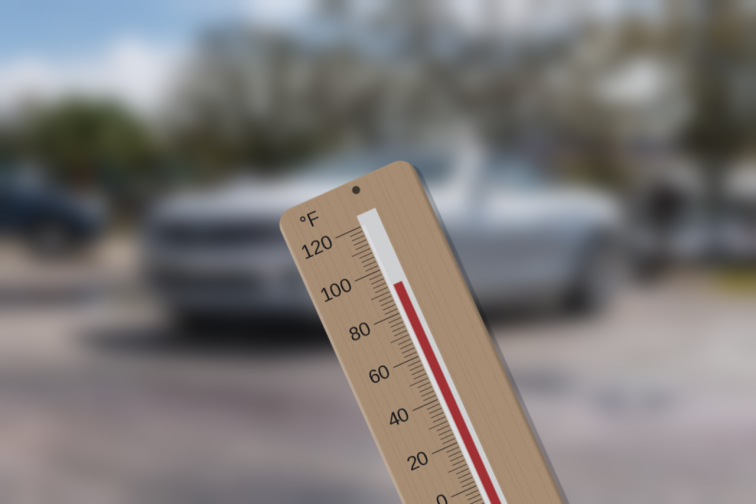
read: 92 °F
